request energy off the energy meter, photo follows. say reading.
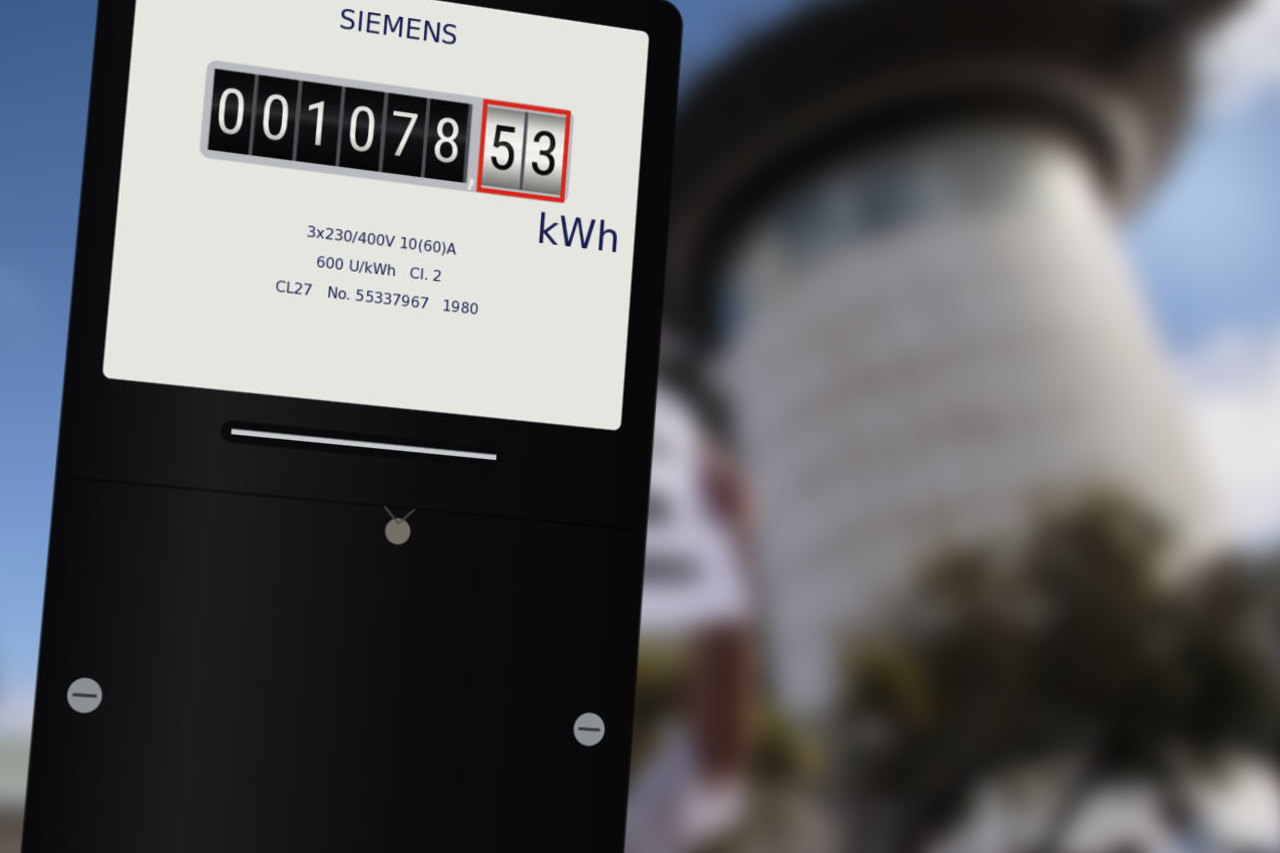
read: 1078.53 kWh
